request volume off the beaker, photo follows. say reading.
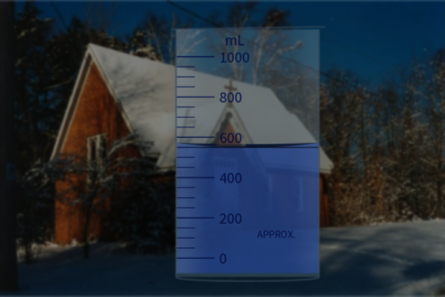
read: 550 mL
